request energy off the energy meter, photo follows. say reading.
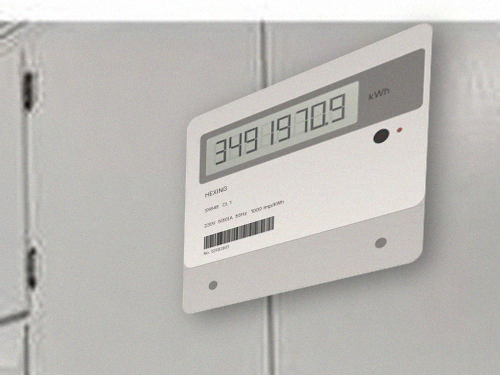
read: 3491970.9 kWh
